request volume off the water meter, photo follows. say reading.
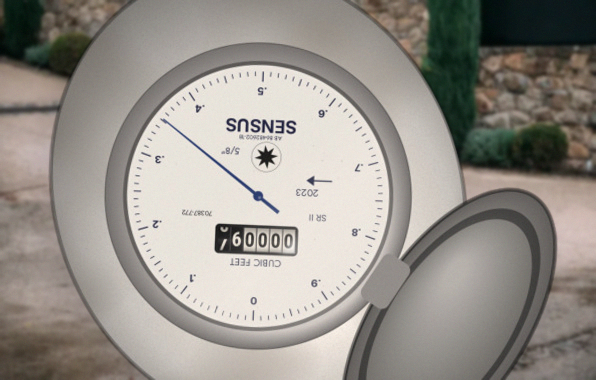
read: 97.35 ft³
